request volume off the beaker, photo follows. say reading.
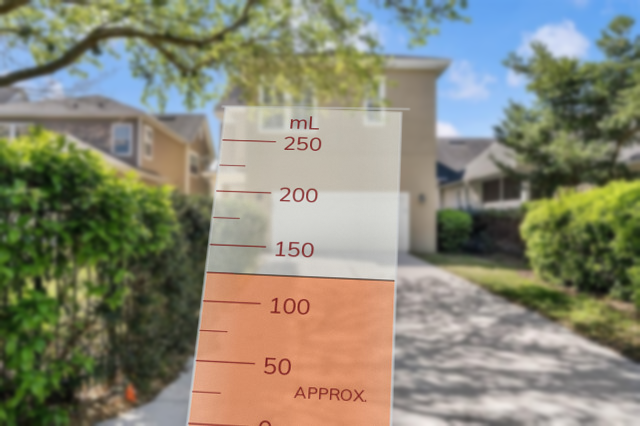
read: 125 mL
